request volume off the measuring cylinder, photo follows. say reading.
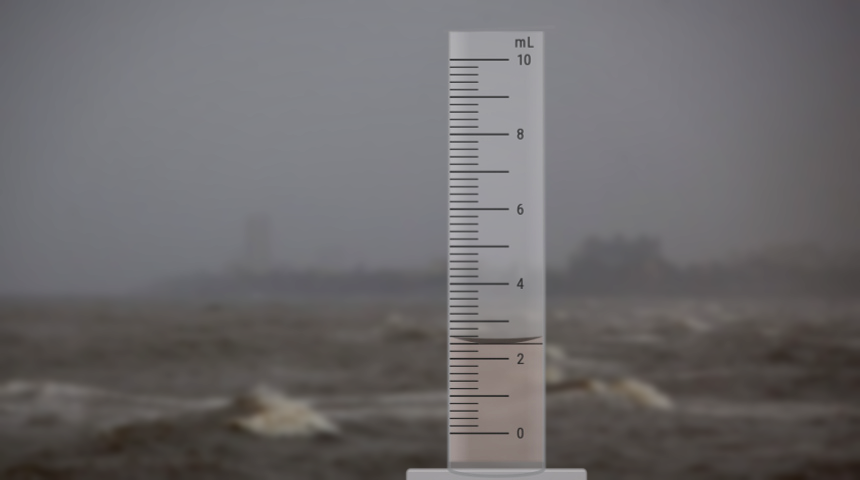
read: 2.4 mL
